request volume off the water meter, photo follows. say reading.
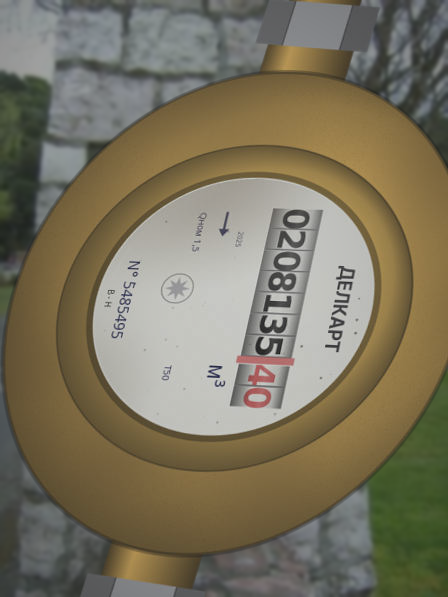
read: 208135.40 m³
